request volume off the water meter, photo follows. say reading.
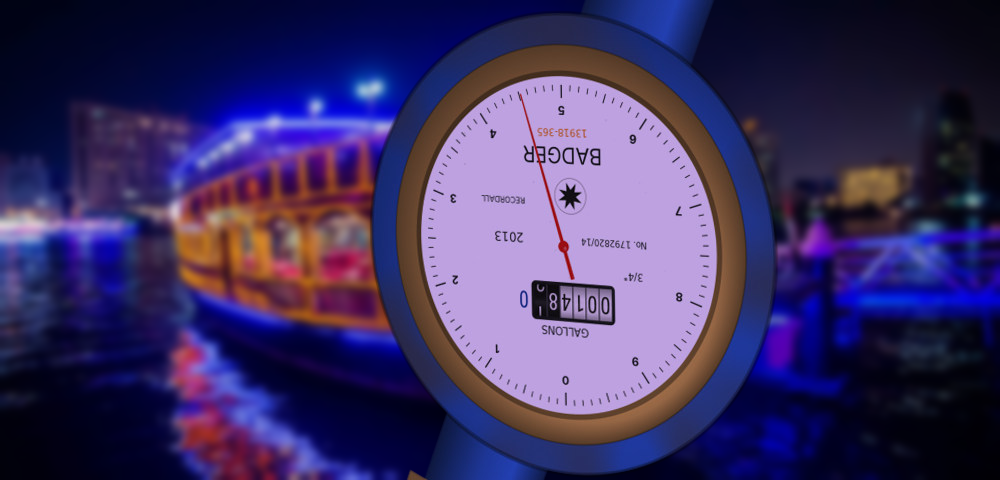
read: 14814.5 gal
